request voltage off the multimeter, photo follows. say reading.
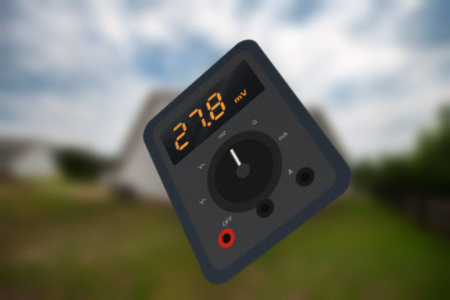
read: 27.8 mV
